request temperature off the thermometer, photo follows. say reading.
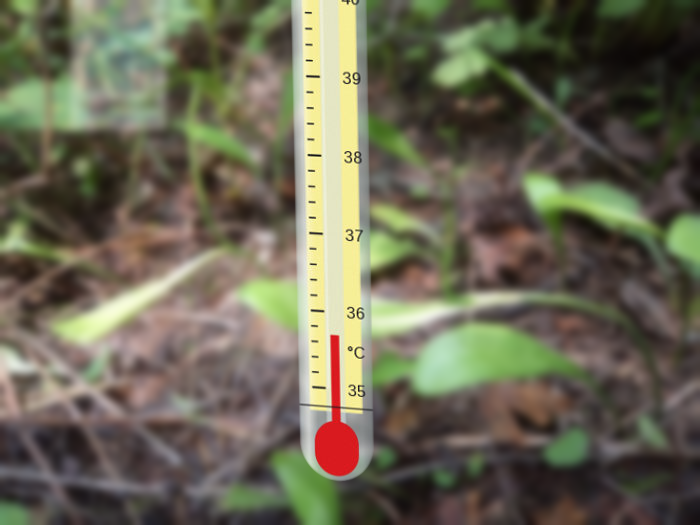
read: 35.7 °C
